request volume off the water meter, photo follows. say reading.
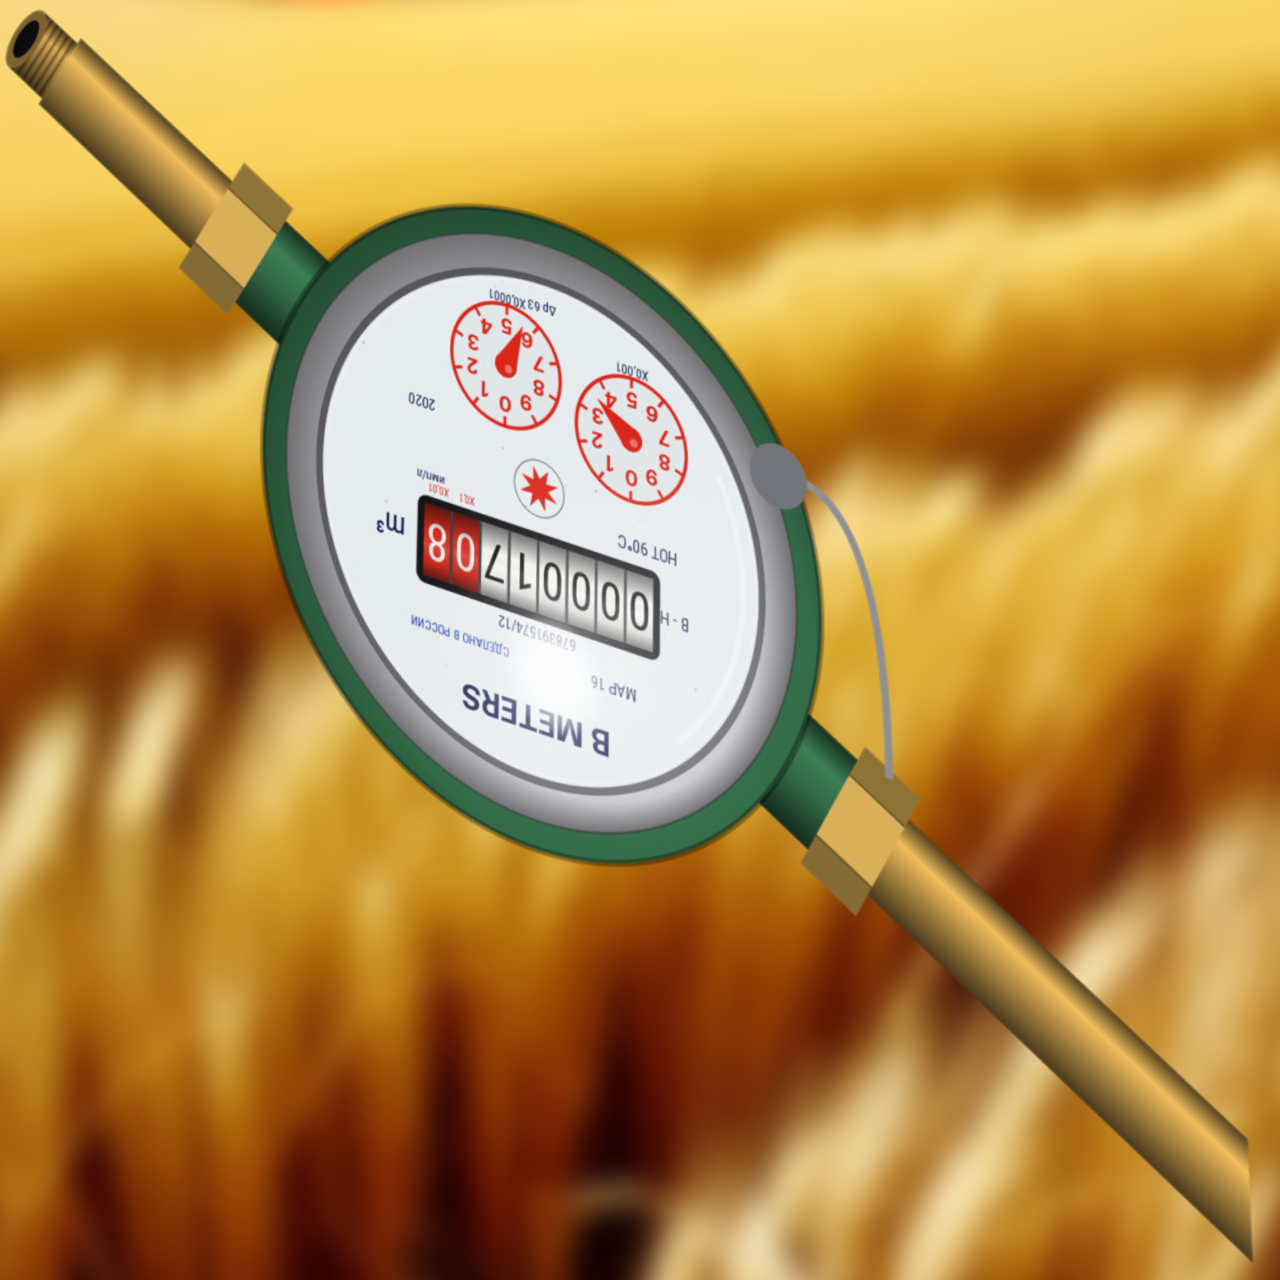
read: 17.0835 m³
